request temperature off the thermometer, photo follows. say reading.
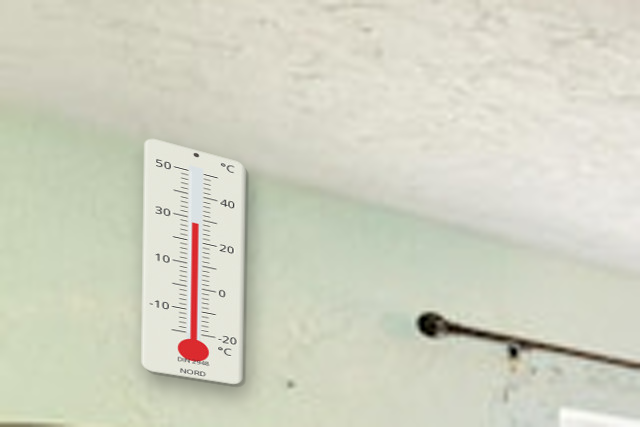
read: 28 °C
